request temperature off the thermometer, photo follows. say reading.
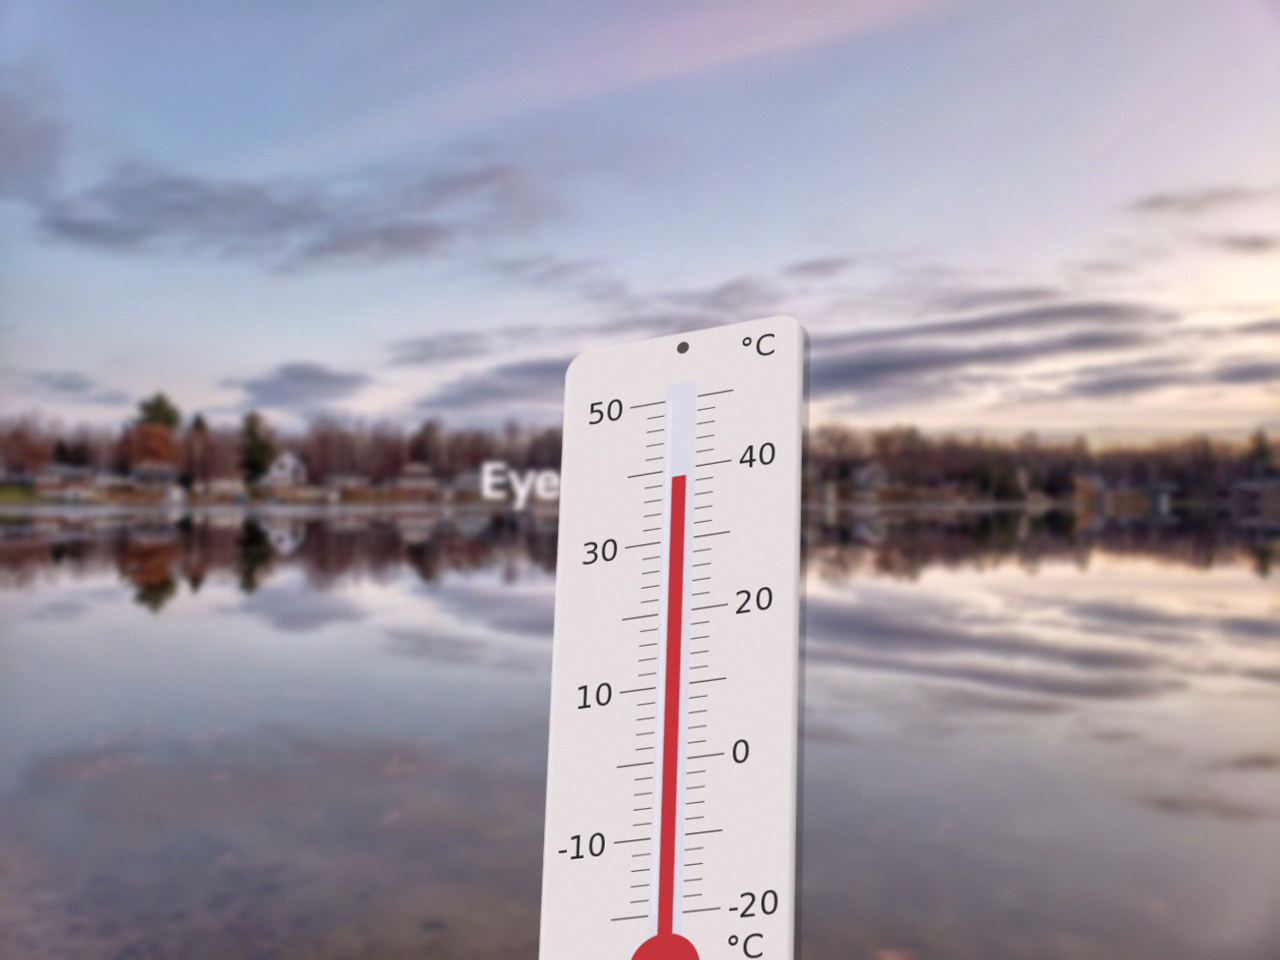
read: 39 °C
